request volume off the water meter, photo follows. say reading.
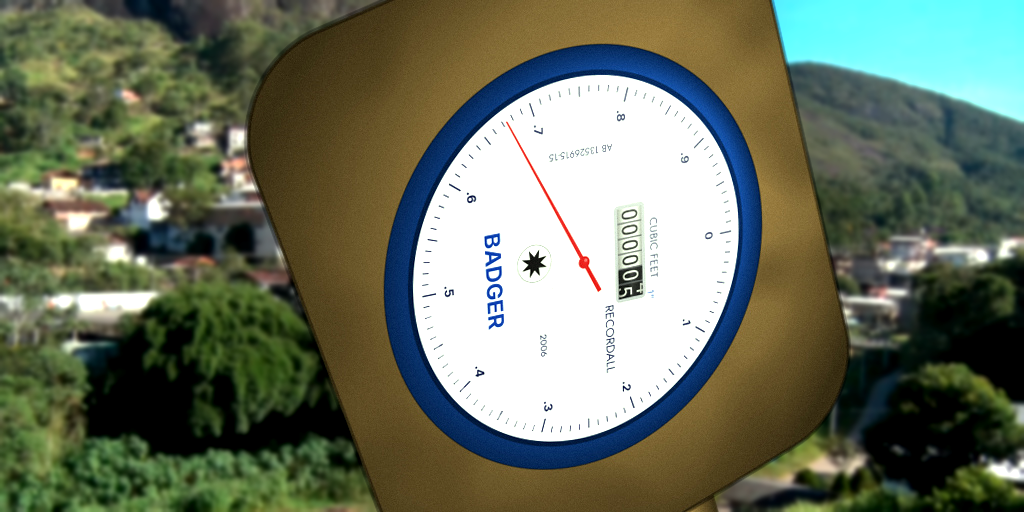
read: 4.67 ft³
